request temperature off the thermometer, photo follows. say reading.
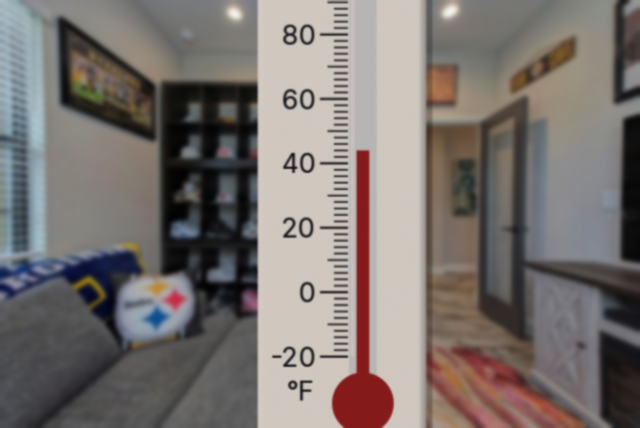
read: 44 °F
